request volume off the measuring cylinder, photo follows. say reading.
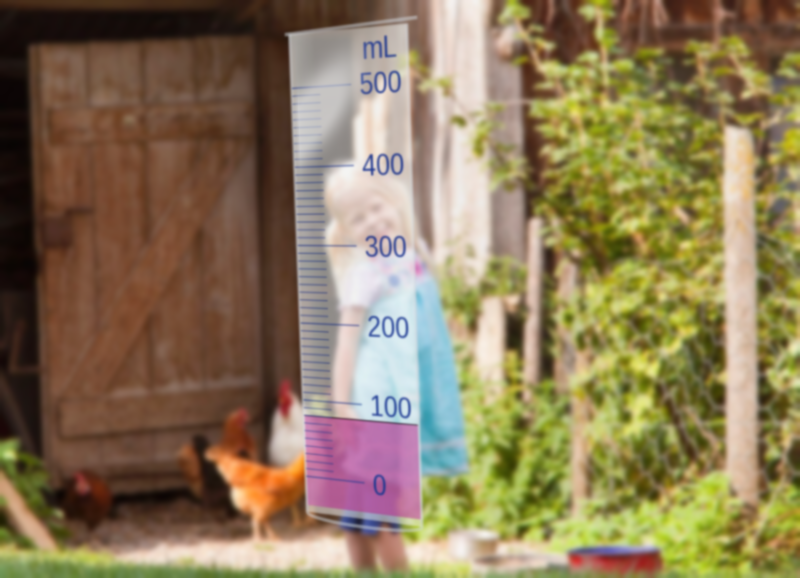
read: 80 mL
